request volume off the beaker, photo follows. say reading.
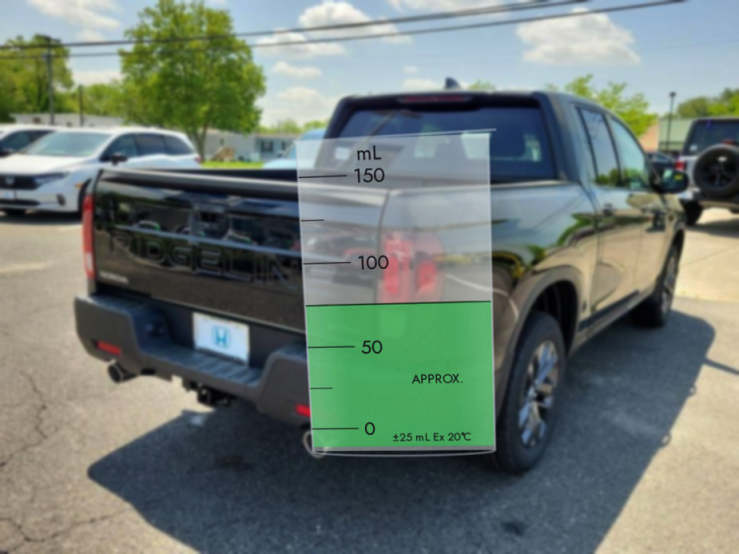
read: 75 mL
